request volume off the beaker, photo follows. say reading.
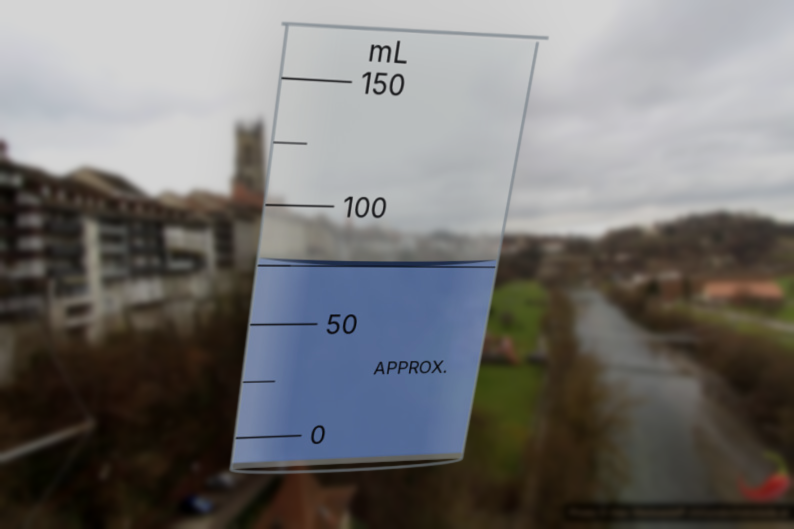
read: 75 mL
